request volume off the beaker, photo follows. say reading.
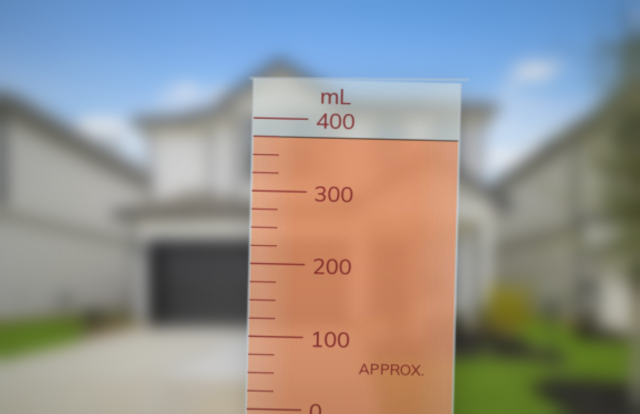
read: 375 mL
